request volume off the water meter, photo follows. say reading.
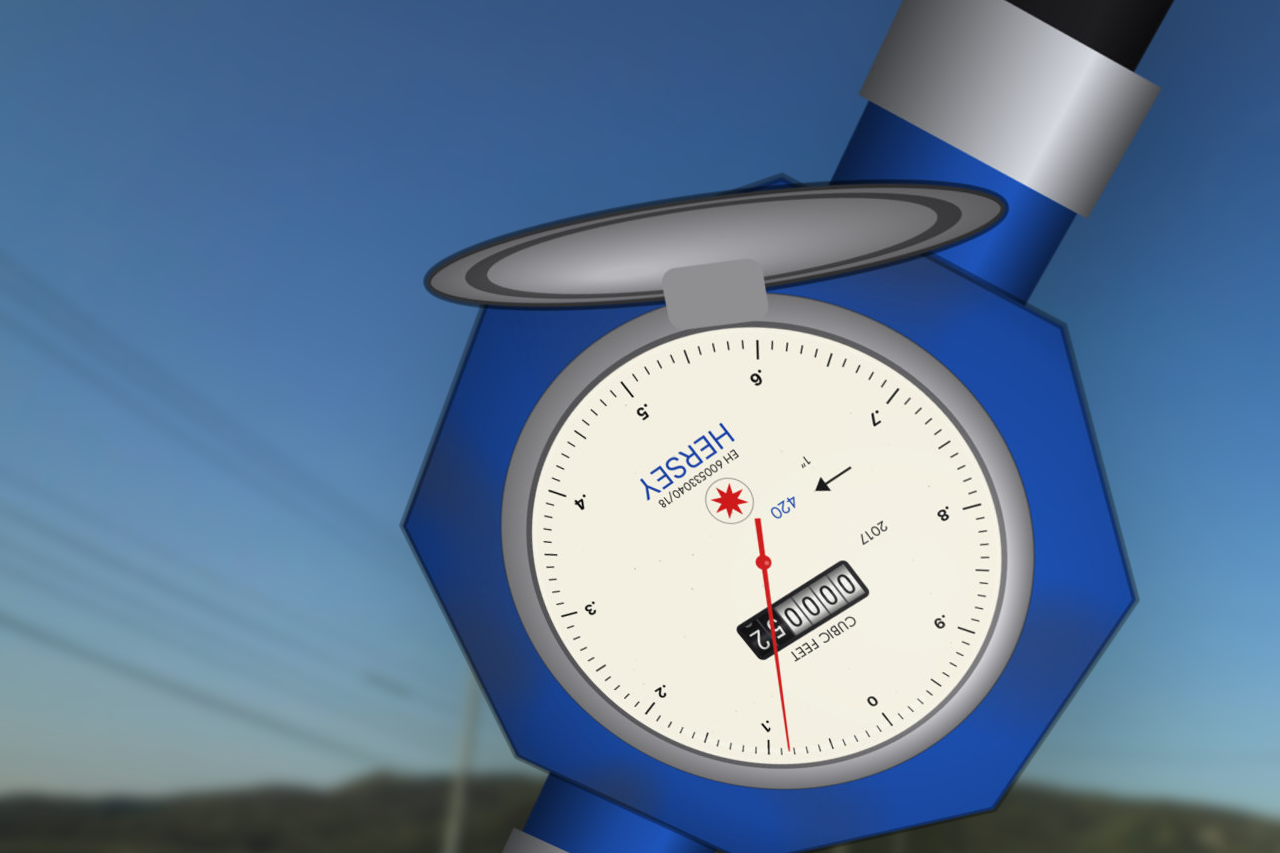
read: 52.08 ft³
